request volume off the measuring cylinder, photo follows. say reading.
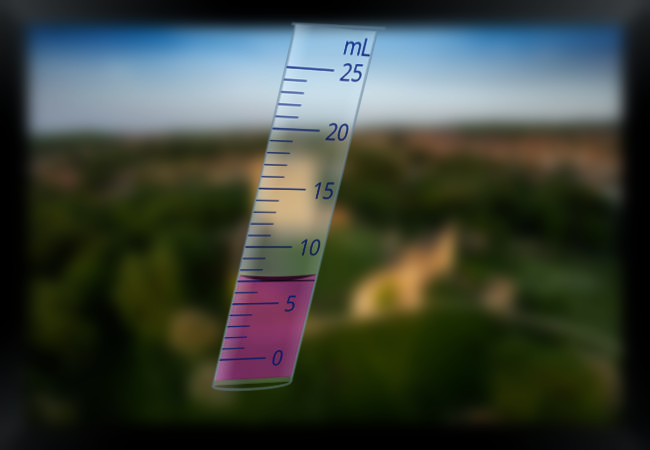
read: 7 mL
